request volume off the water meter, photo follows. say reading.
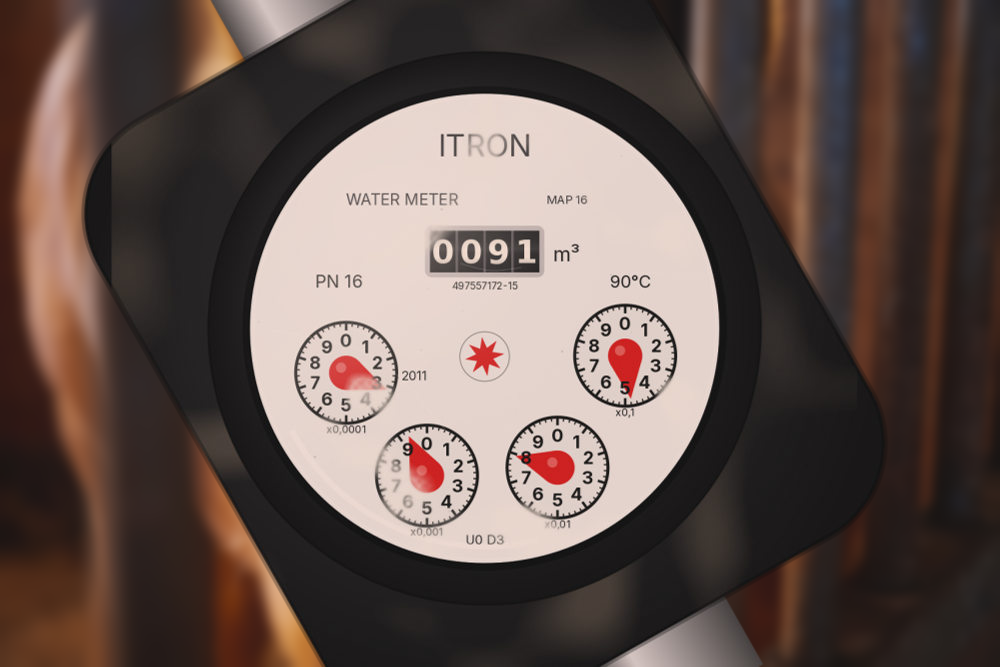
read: 91.4793 m³
